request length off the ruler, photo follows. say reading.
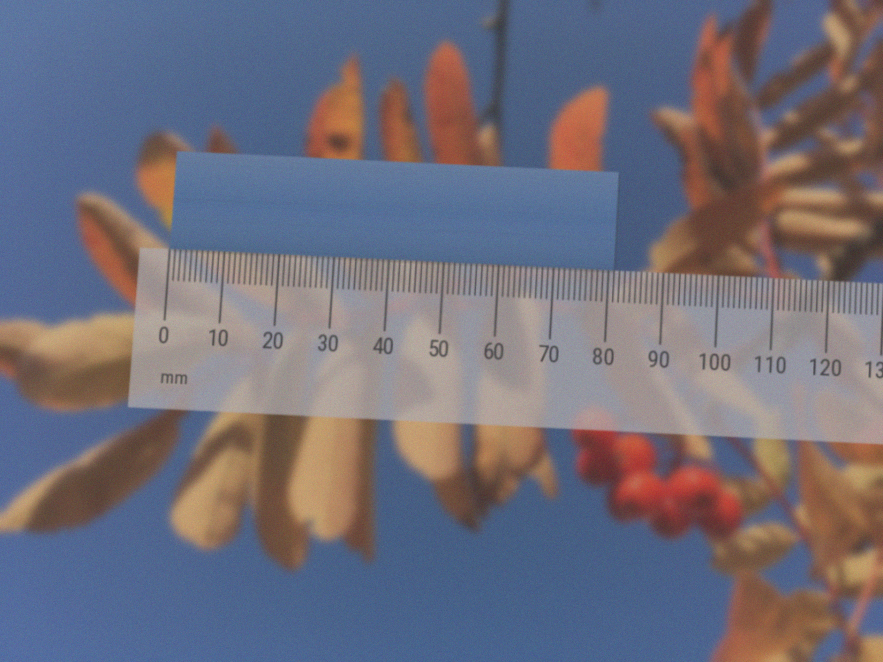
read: 81 mm
